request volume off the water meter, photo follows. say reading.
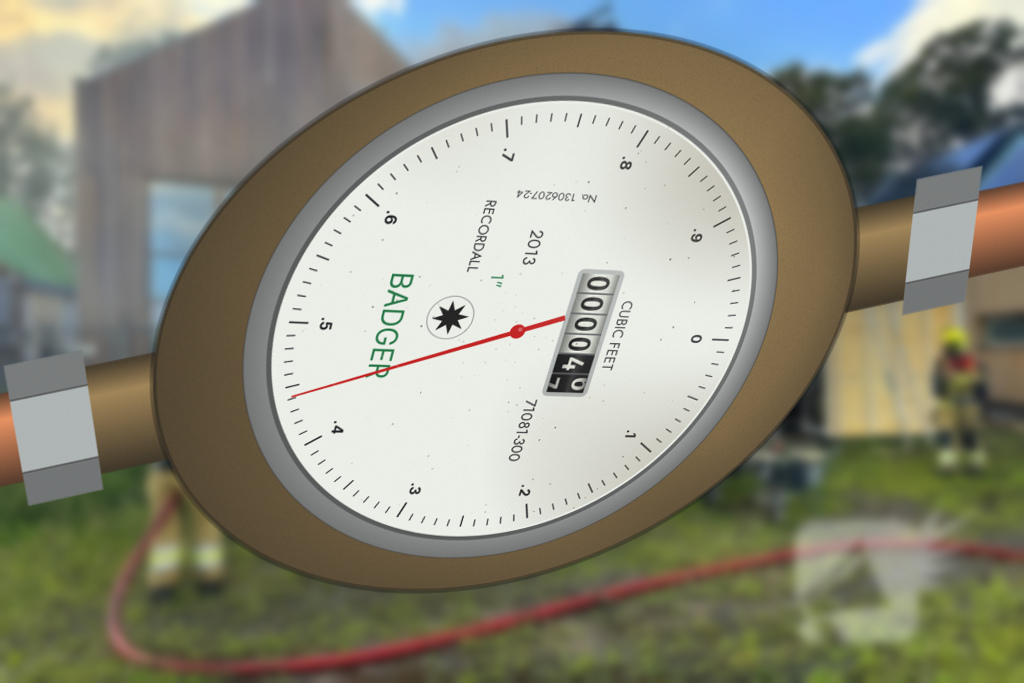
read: 46.44 ft³
